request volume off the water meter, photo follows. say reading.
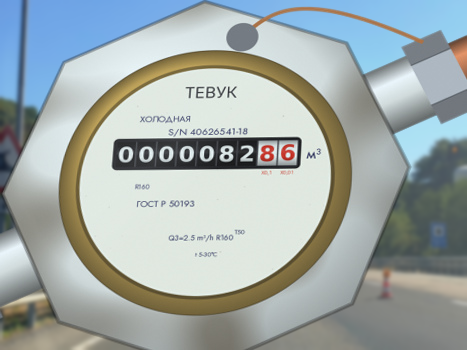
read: 82.86 m³
